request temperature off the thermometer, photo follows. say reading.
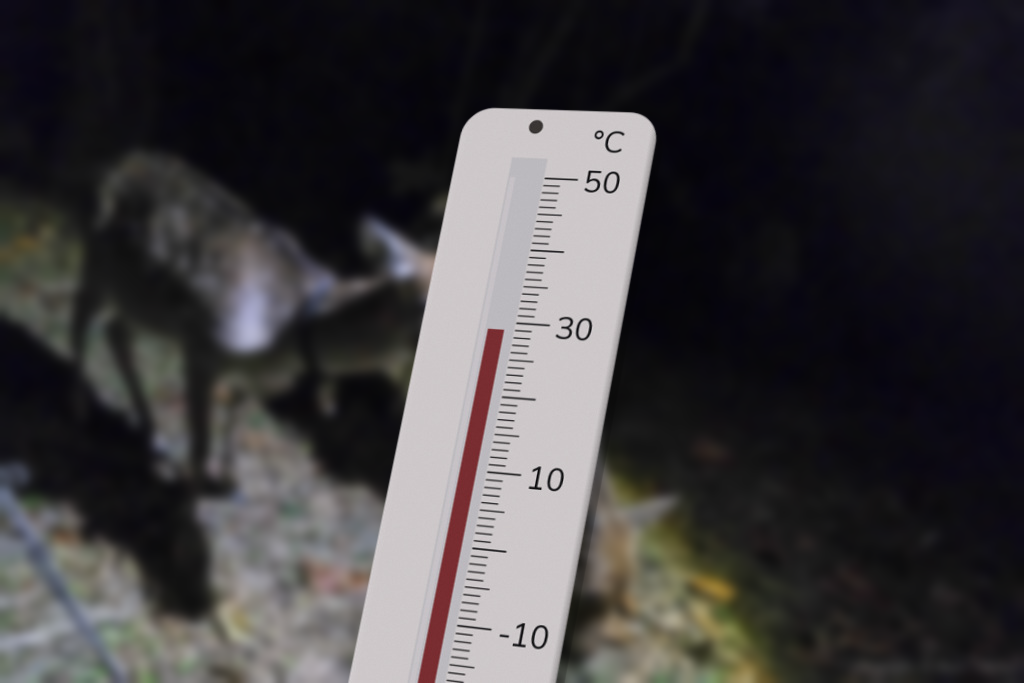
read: 29 °C
